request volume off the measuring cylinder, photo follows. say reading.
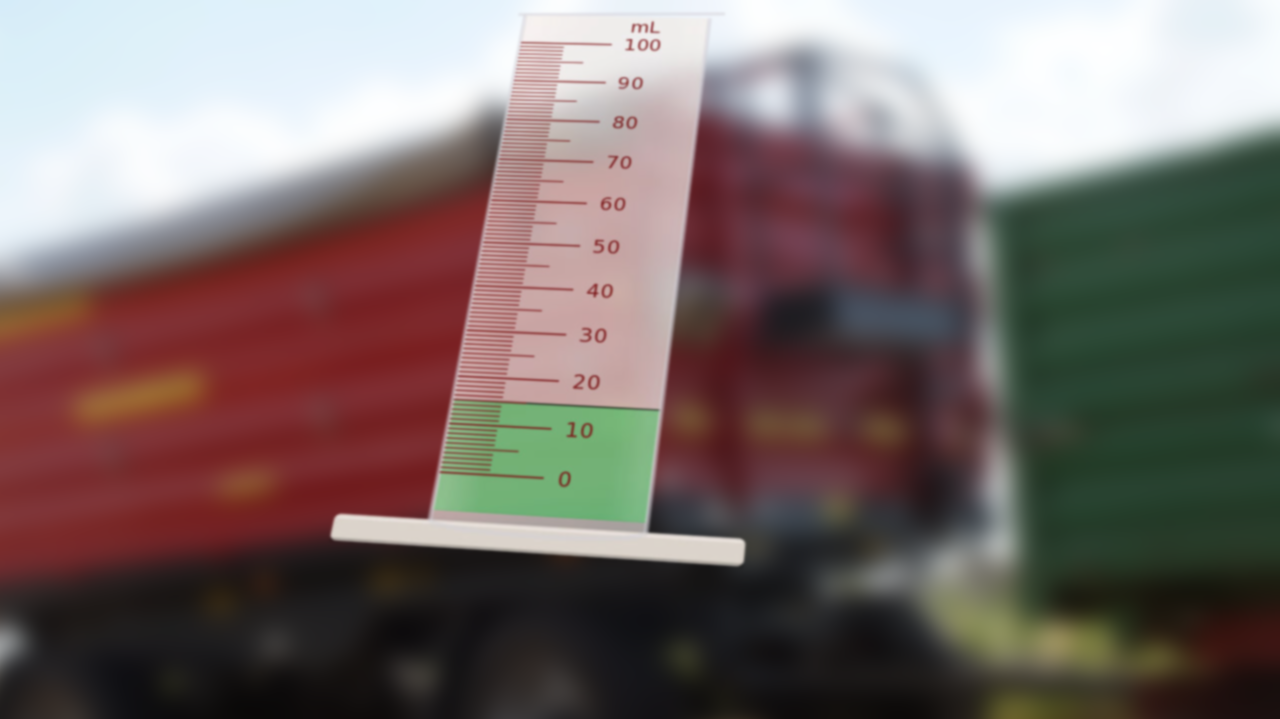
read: 15 mL
